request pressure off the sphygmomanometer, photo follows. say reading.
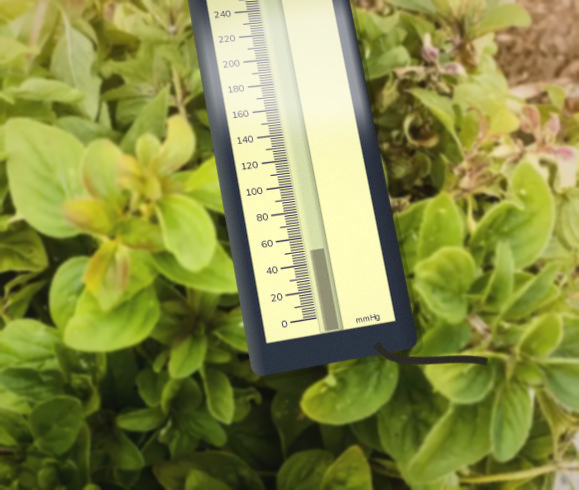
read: 50 mmHg
